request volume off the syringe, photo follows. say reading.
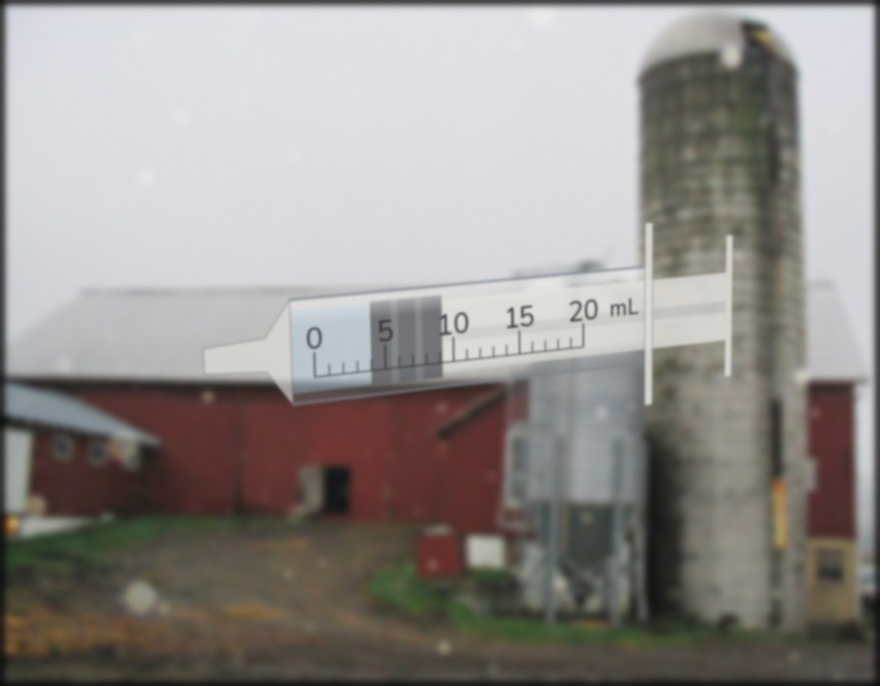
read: 4 mL
